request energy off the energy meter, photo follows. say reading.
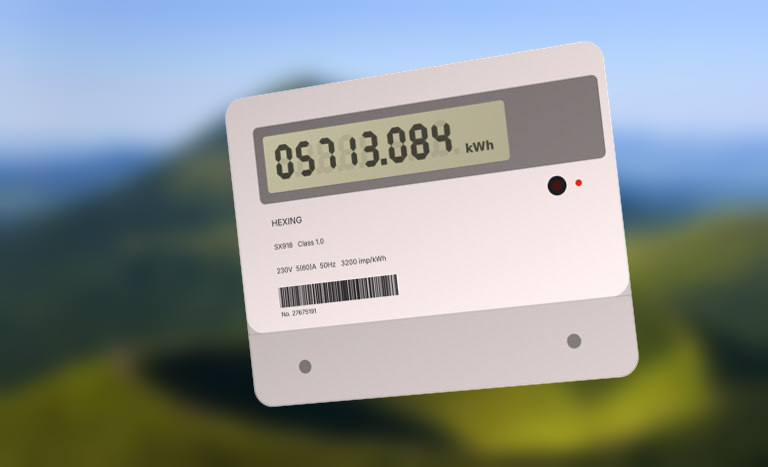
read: 5713.084 kWh
